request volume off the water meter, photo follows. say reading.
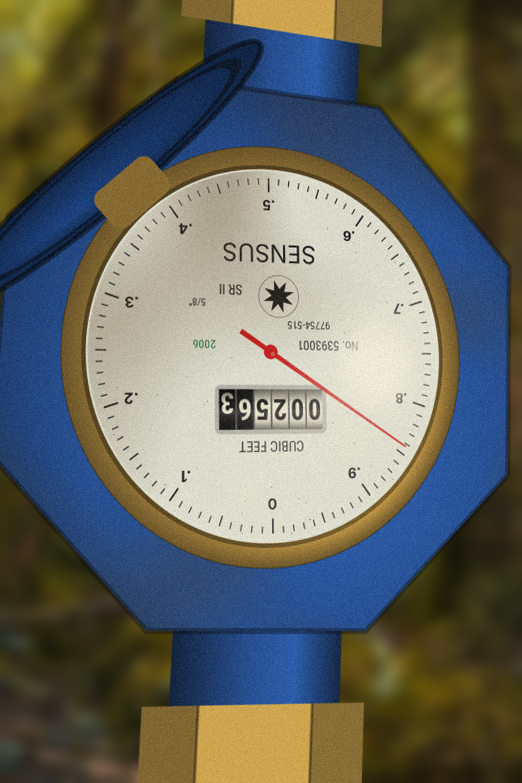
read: 2562.84 ft³
